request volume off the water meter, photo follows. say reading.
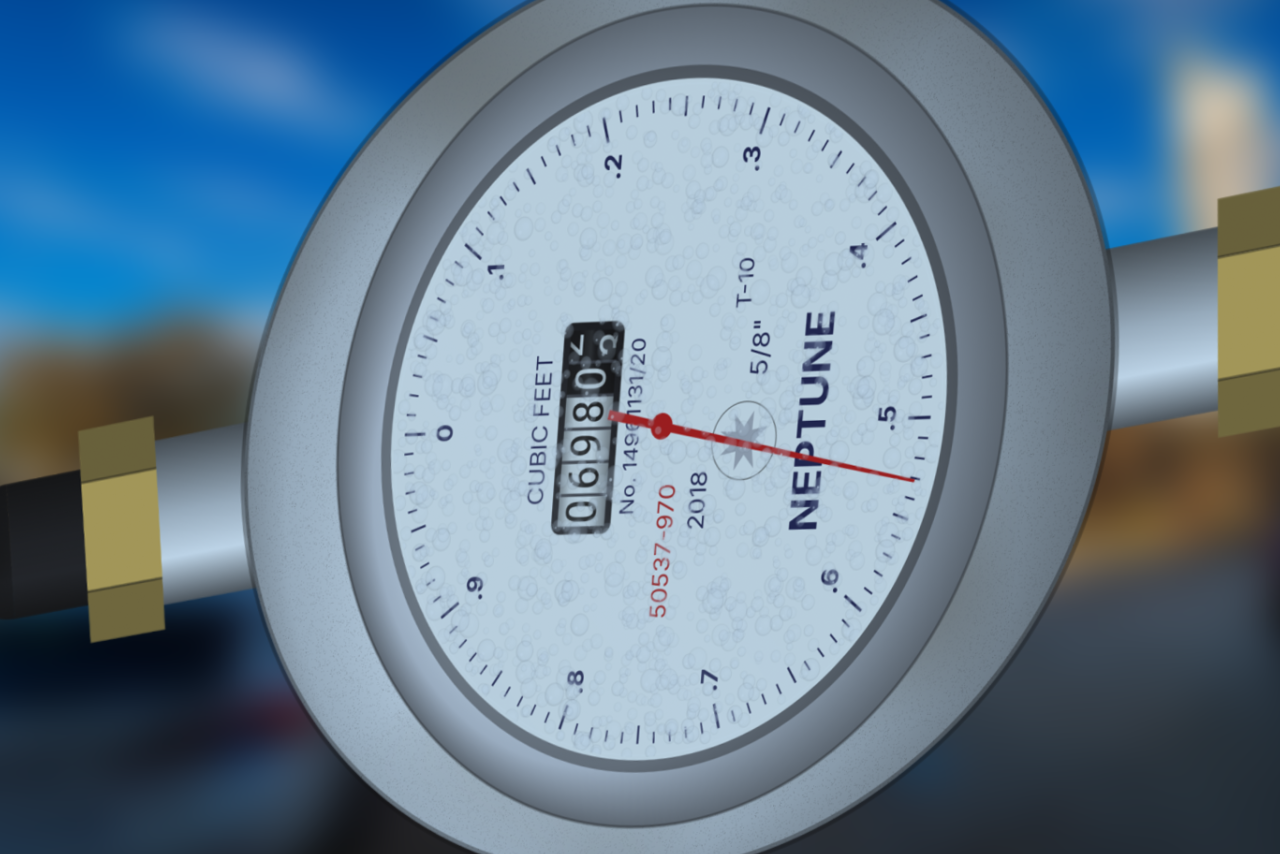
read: 69802.53 ft³
